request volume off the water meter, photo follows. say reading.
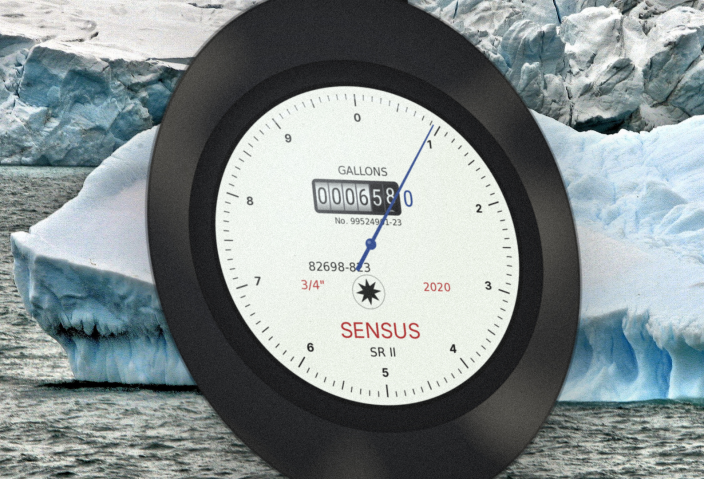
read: 6580.9 gal
